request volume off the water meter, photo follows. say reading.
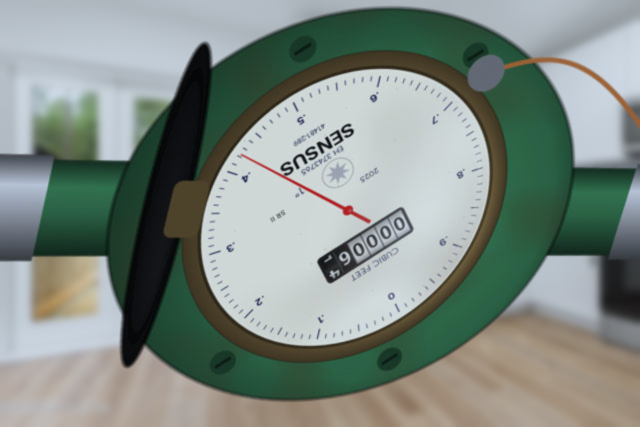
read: 64.42 ft³
